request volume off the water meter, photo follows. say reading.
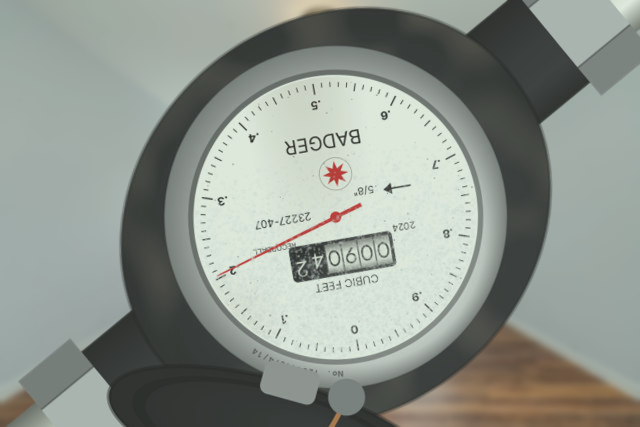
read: 9042.20 ft³
